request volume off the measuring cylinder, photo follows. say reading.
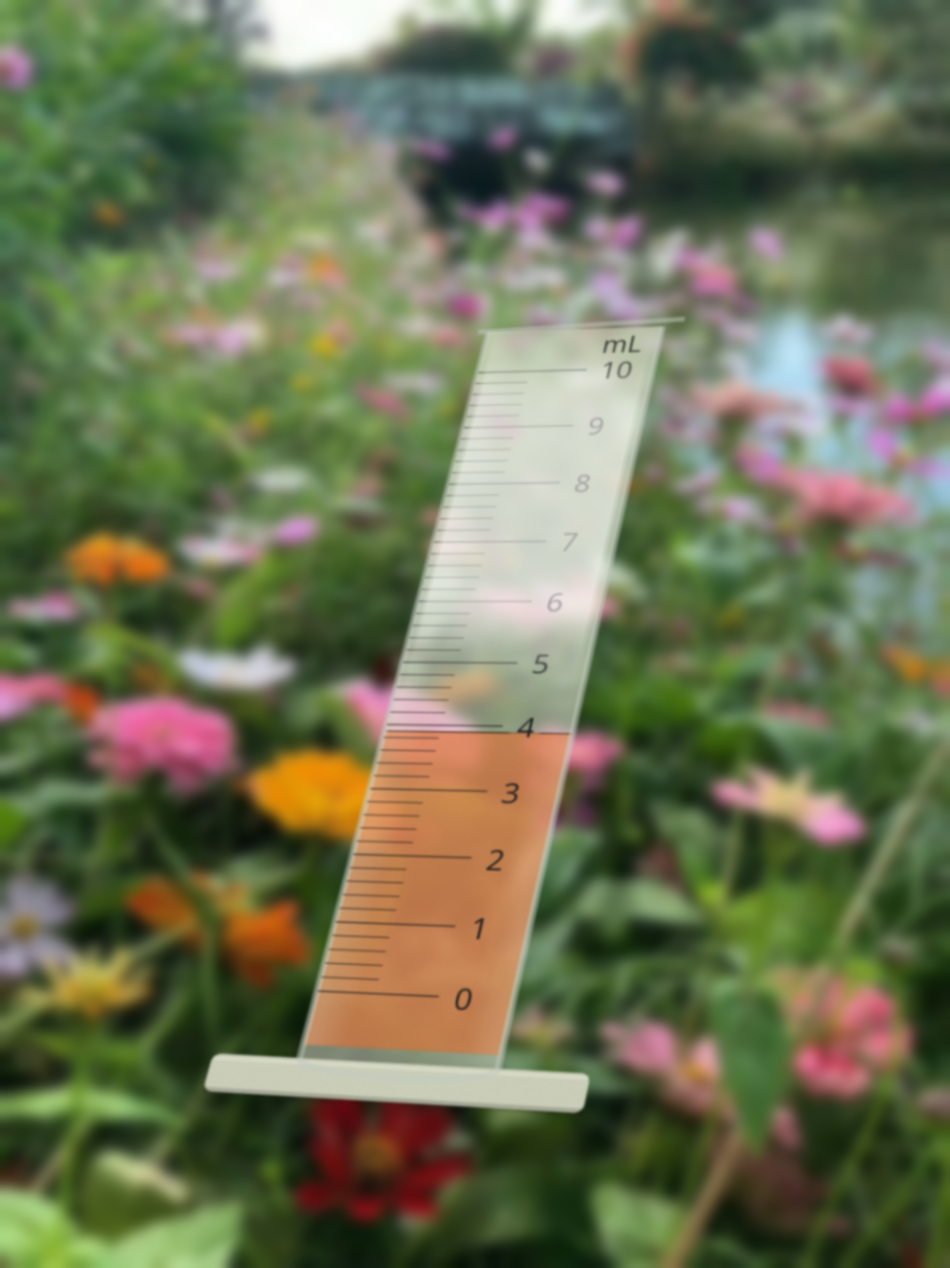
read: 3.9 mL
